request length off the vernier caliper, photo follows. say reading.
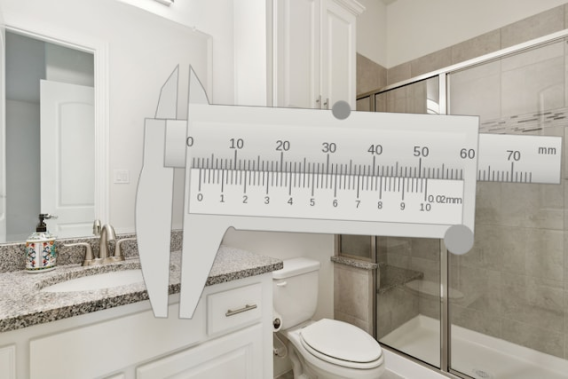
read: 2.5 mm
